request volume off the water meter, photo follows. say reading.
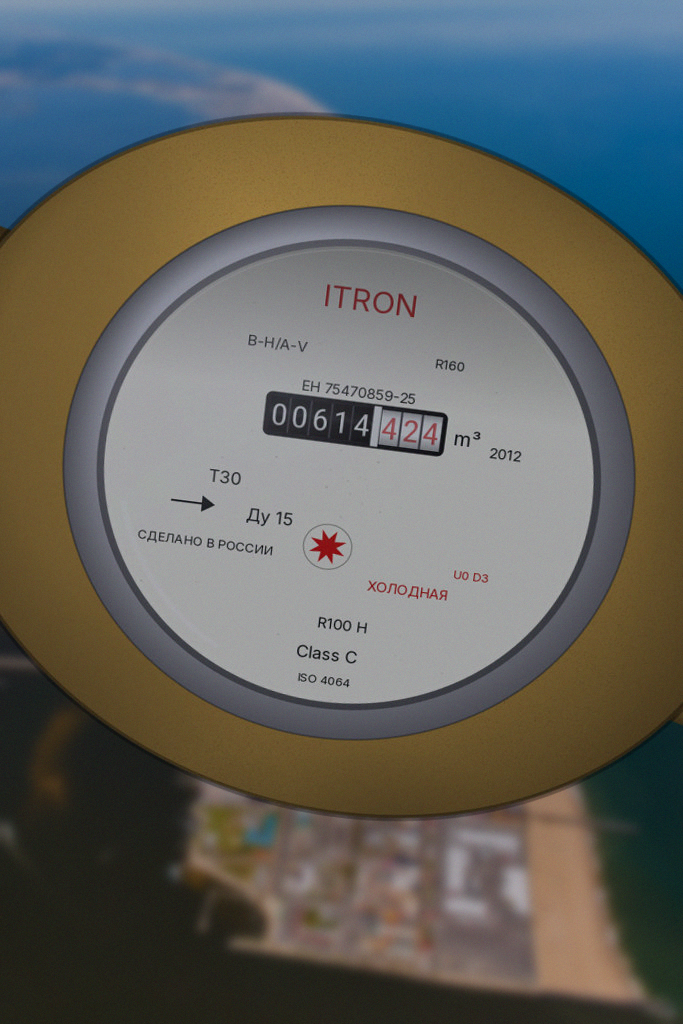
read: 614.424 m³
